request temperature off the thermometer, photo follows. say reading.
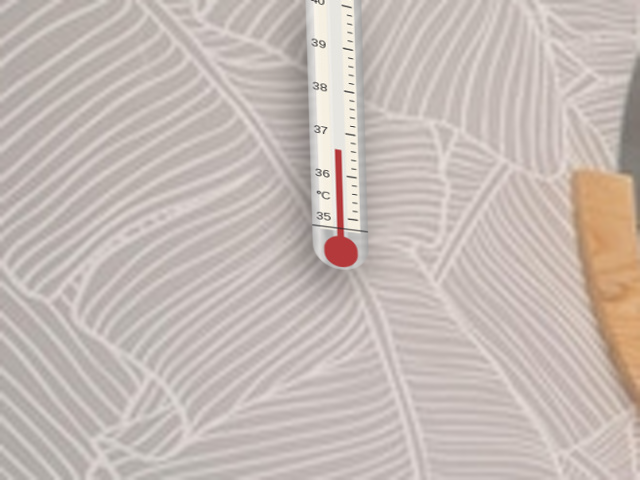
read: 36.6 °C
